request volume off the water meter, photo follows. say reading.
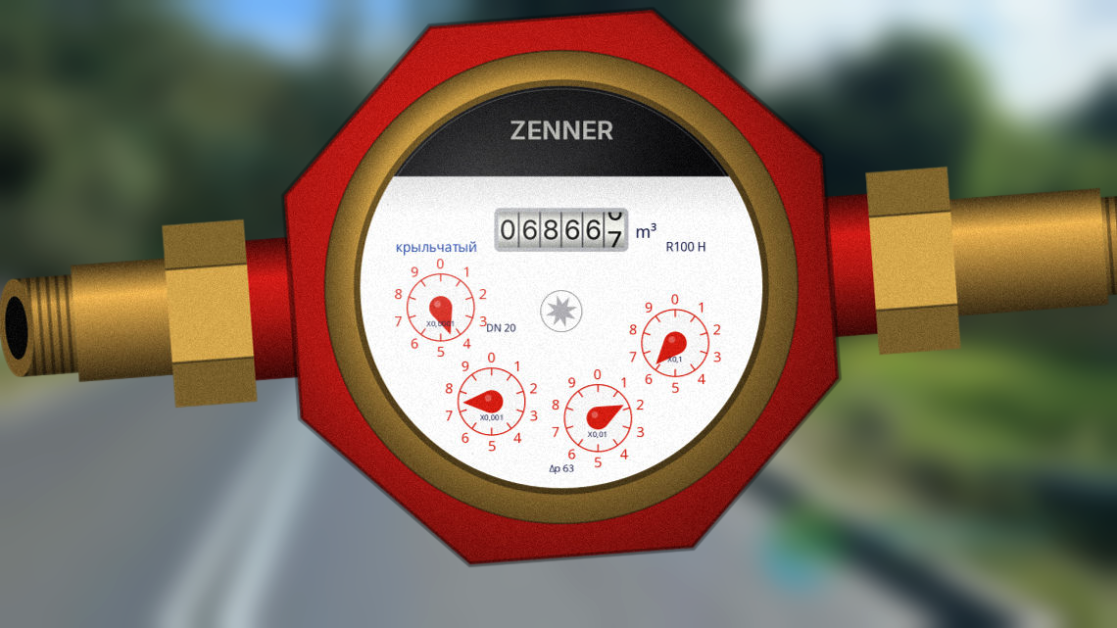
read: 68666.6174 m³
